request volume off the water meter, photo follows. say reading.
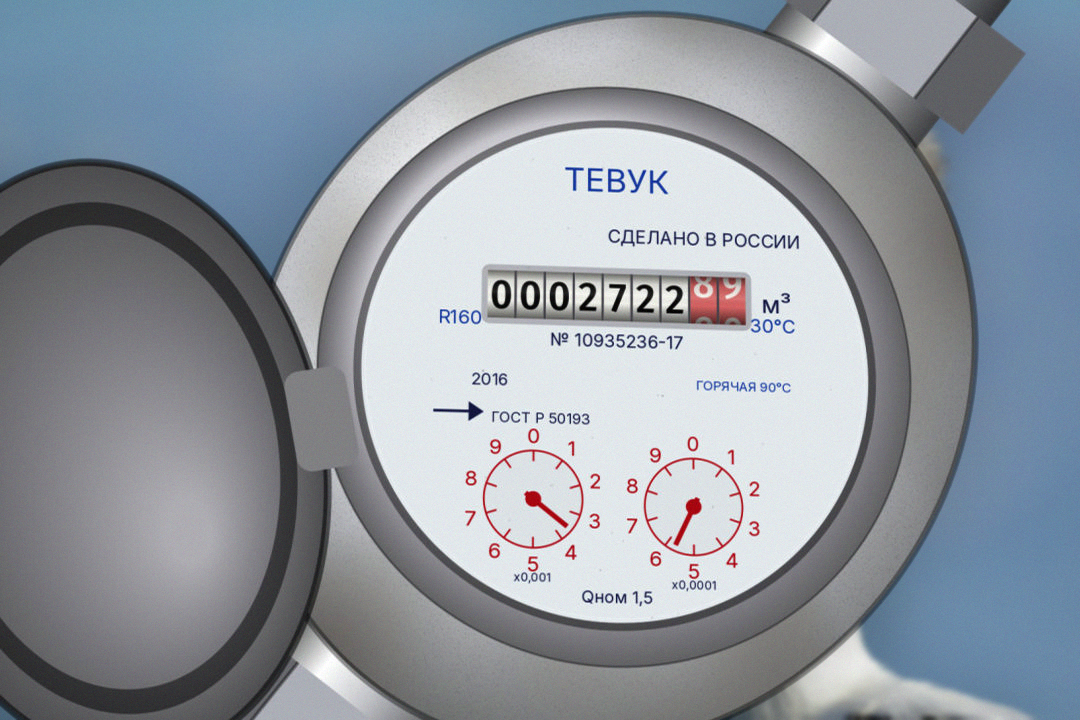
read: 2722.8935 m³
